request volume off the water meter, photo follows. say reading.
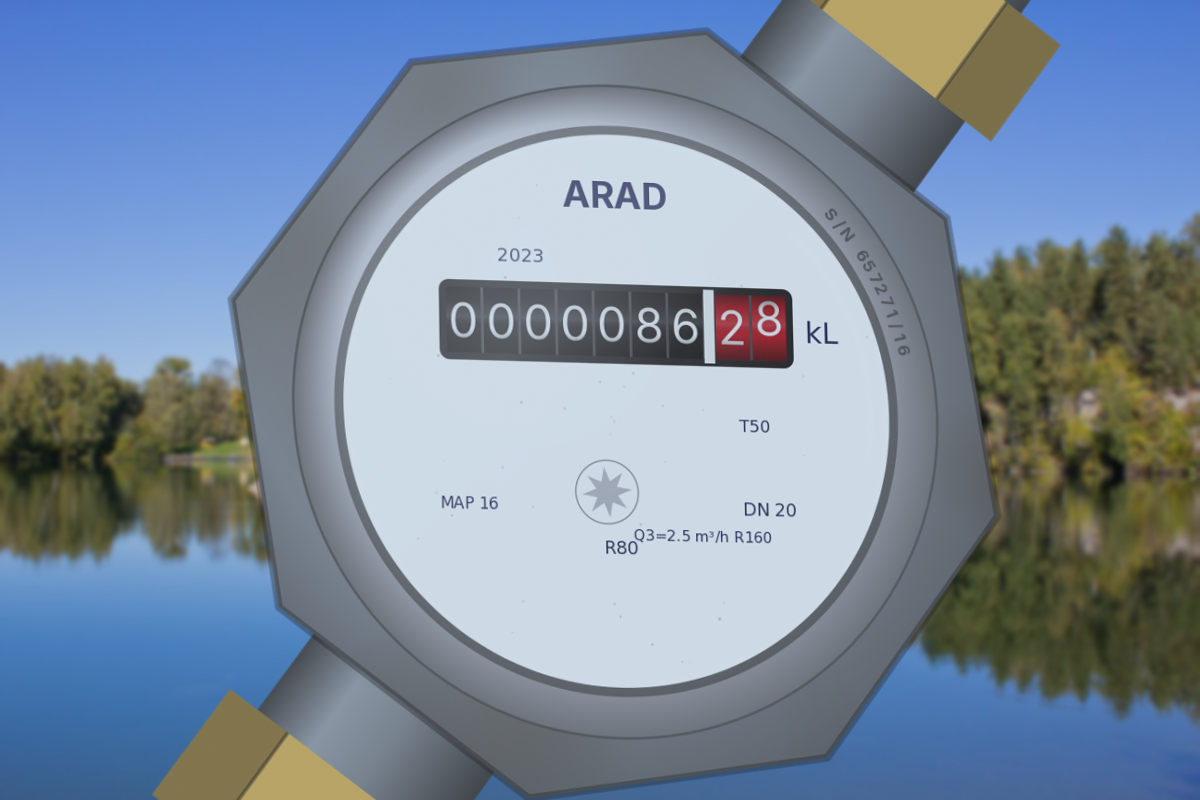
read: 86.28 kL
